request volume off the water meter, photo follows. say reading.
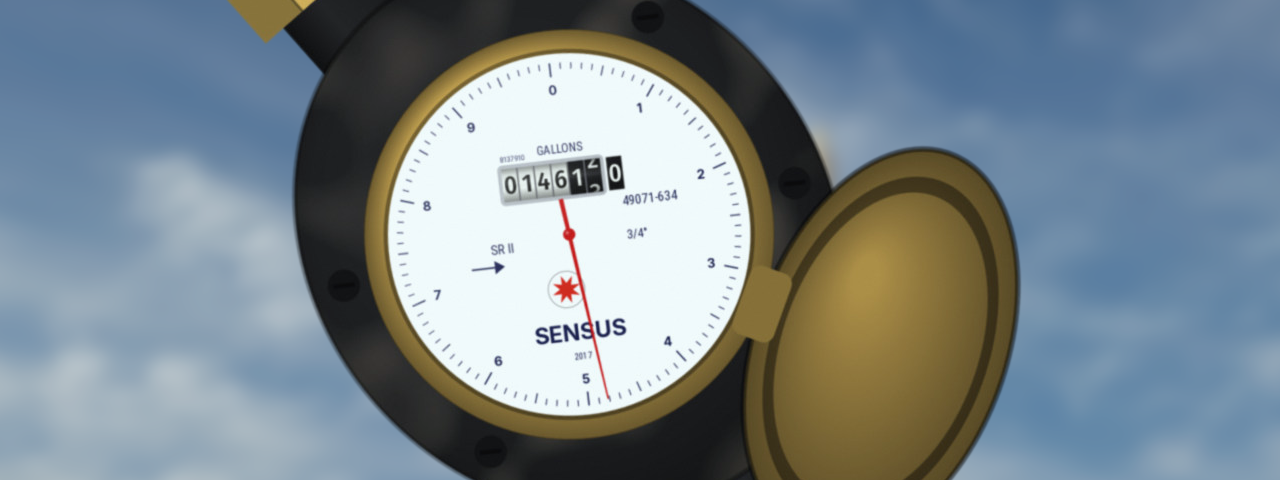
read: 146124.8 gal
